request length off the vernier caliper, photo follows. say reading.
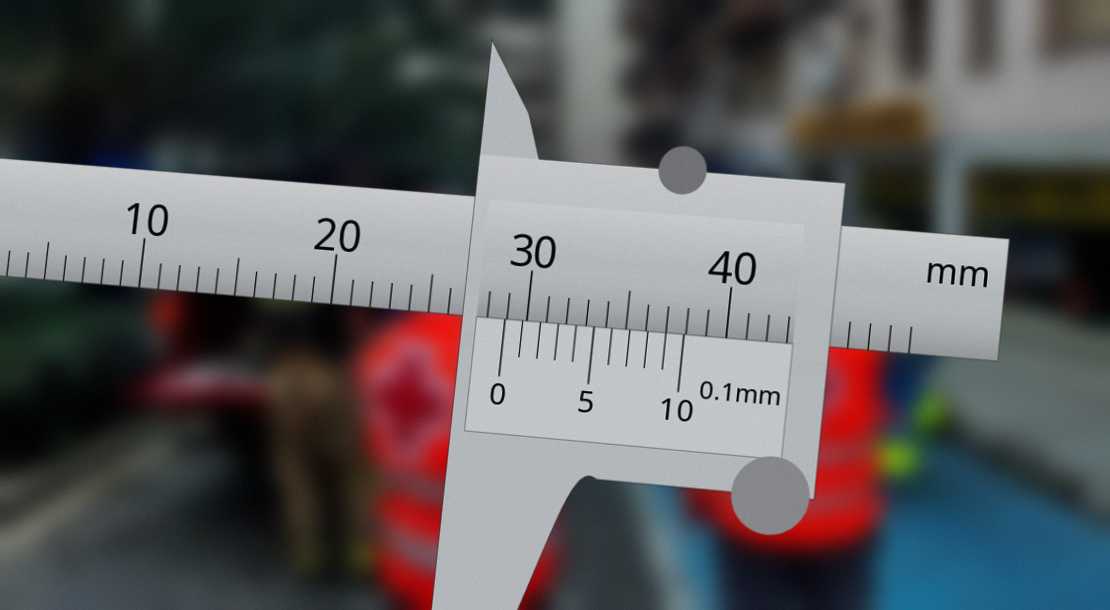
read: 28.9 mm
